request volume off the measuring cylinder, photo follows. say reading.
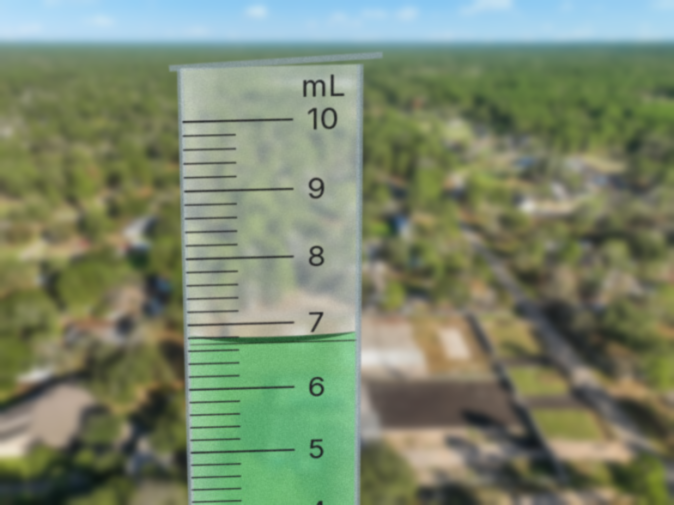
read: 6.7 mL
